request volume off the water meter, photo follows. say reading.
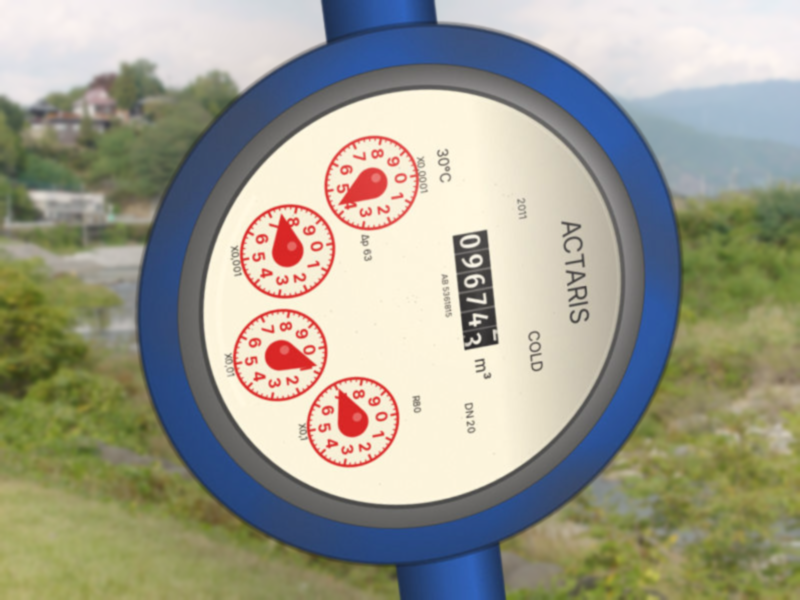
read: 96742.7074 m³
